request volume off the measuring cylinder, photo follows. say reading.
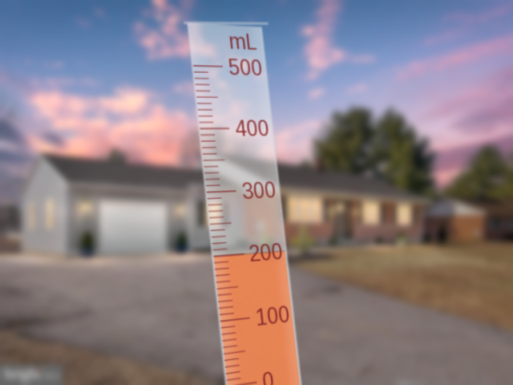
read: 200 mL
